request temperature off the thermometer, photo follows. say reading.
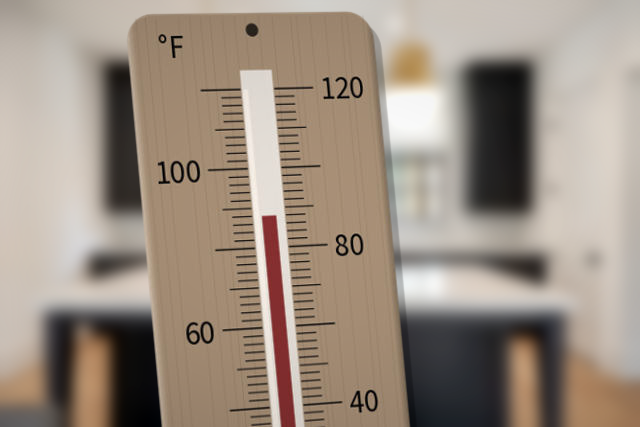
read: 88 °F
